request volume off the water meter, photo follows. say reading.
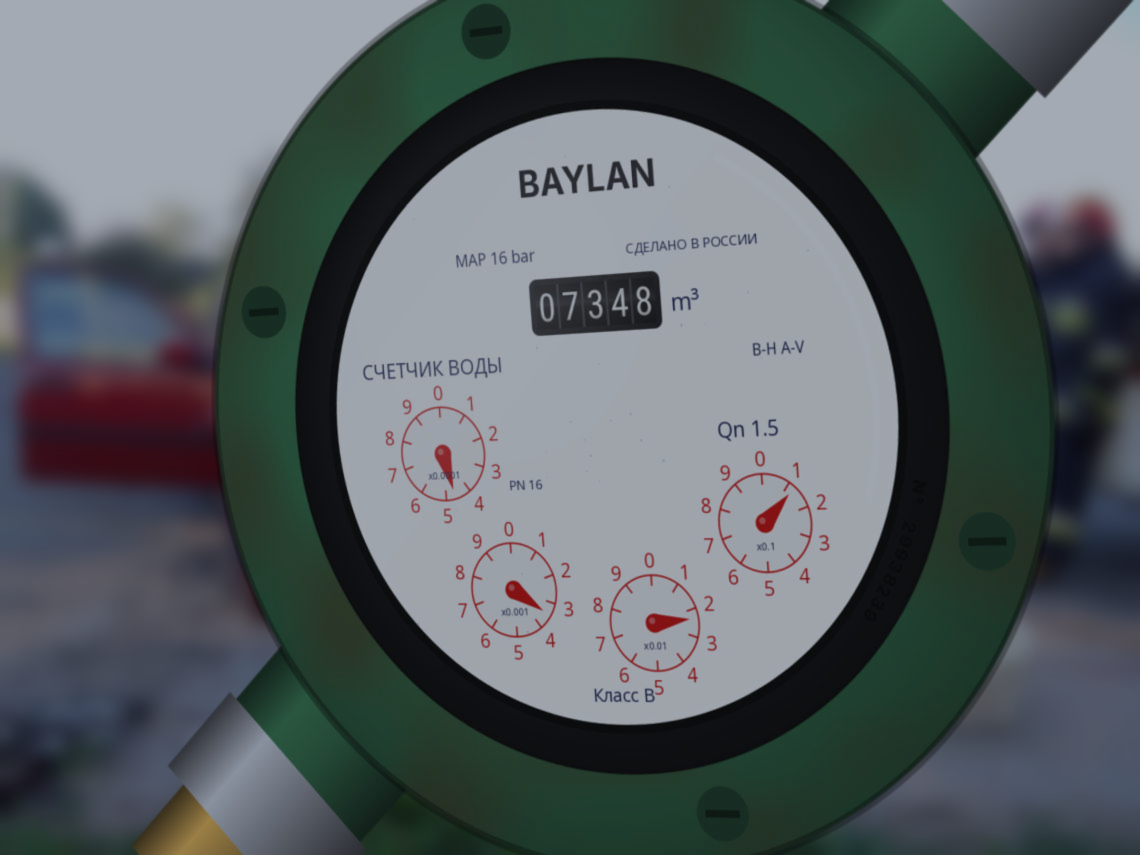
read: 7348.1234 m³
